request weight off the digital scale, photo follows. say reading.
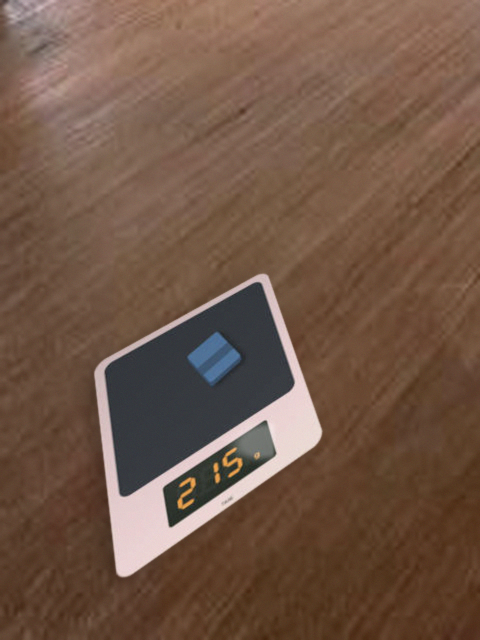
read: 215 g
